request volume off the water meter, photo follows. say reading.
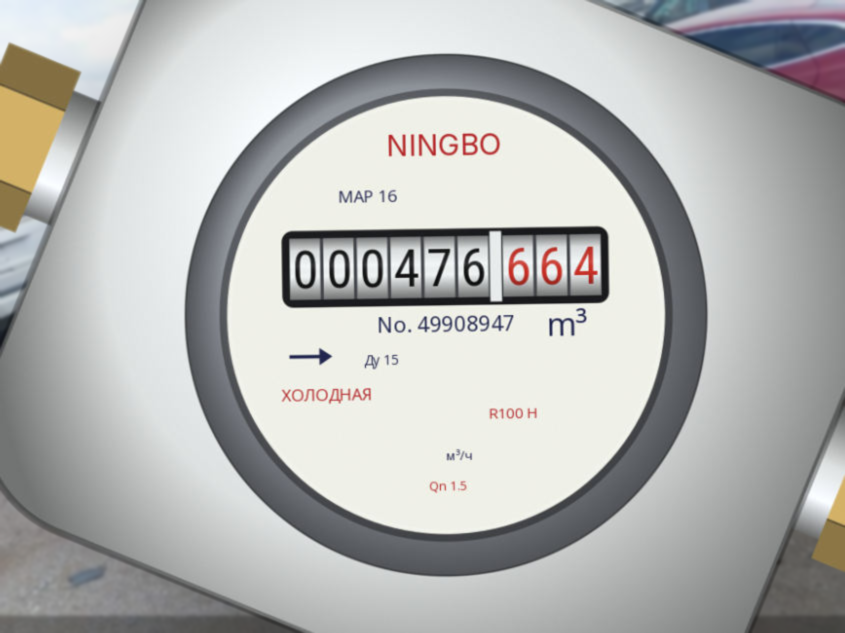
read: 476.664 m³
